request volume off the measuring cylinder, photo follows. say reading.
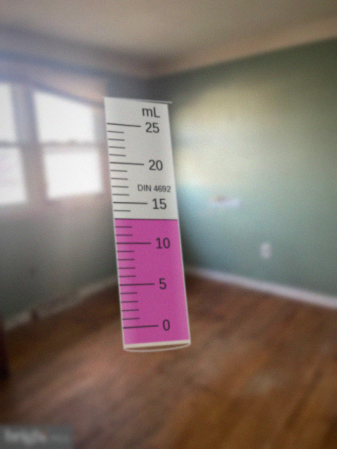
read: 13 mL
